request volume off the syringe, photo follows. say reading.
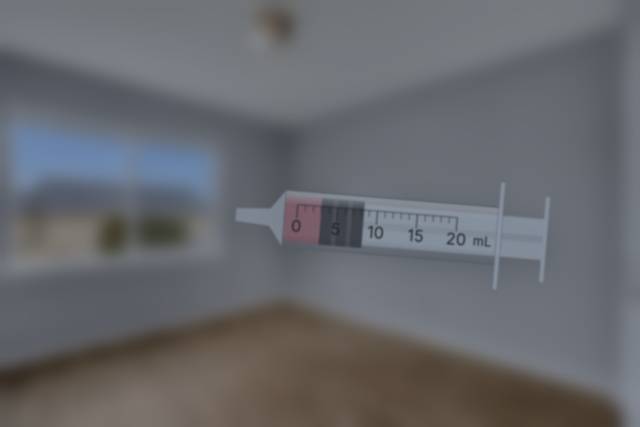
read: 3 mL
